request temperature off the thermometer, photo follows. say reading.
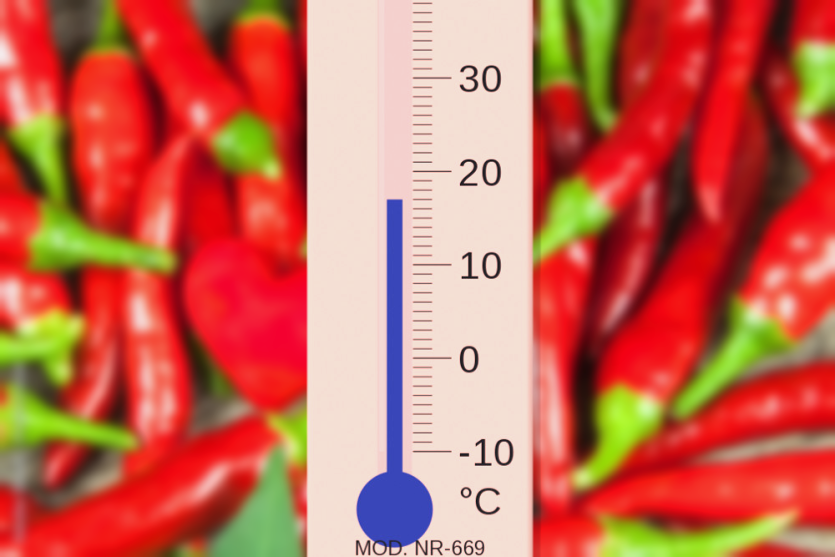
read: 17 °C
